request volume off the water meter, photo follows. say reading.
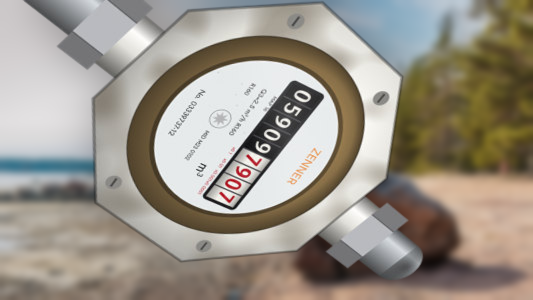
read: 5909.7907 m³
